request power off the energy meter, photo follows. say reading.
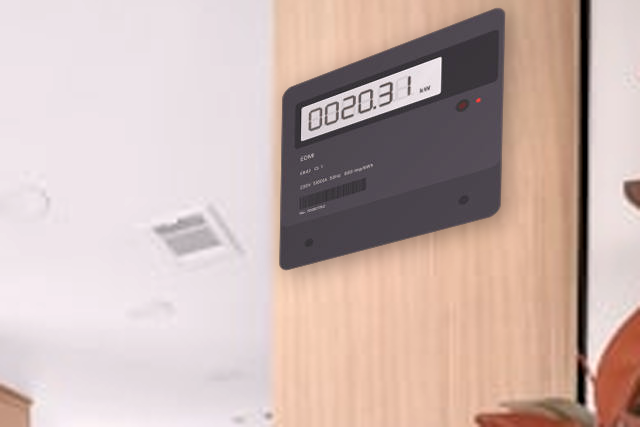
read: 20.31 kW
